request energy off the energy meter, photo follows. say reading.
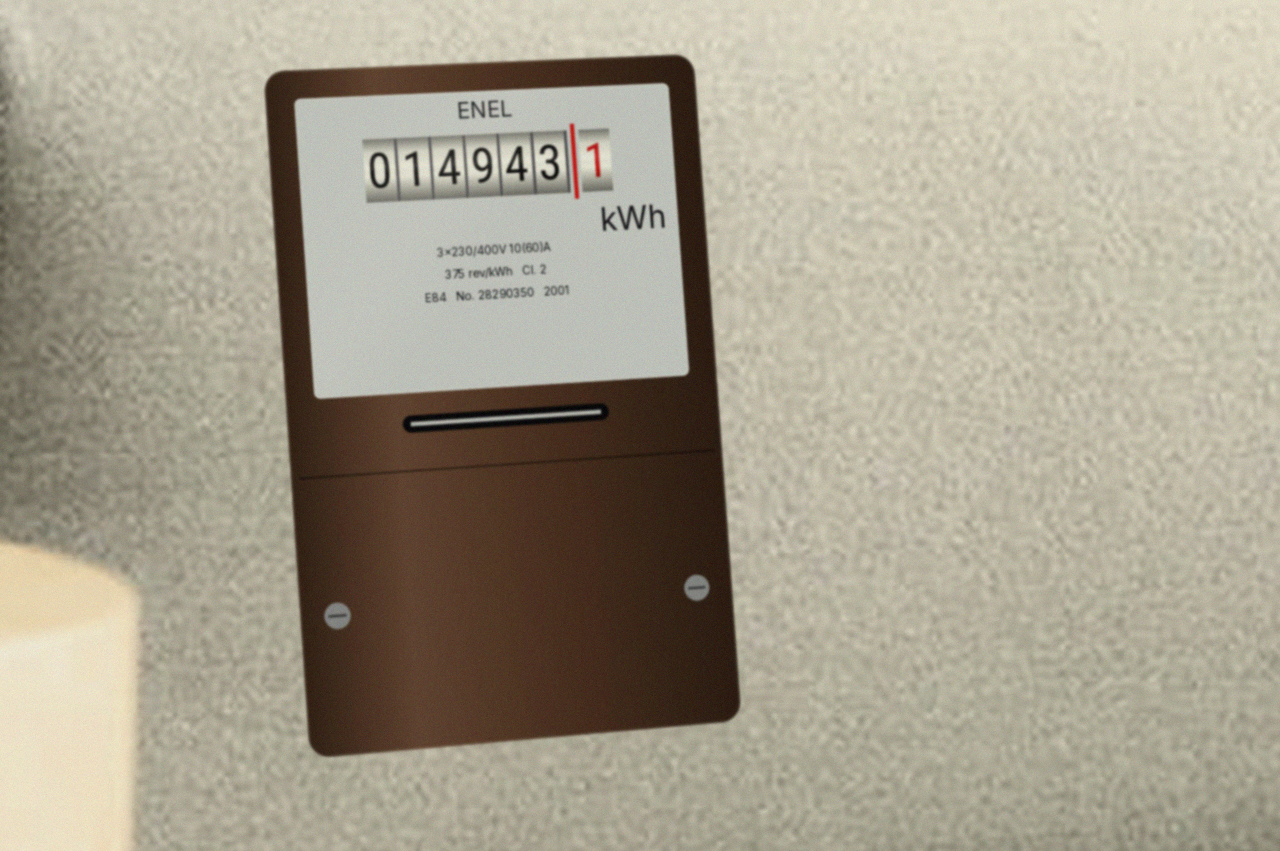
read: 14943.1 kWh
